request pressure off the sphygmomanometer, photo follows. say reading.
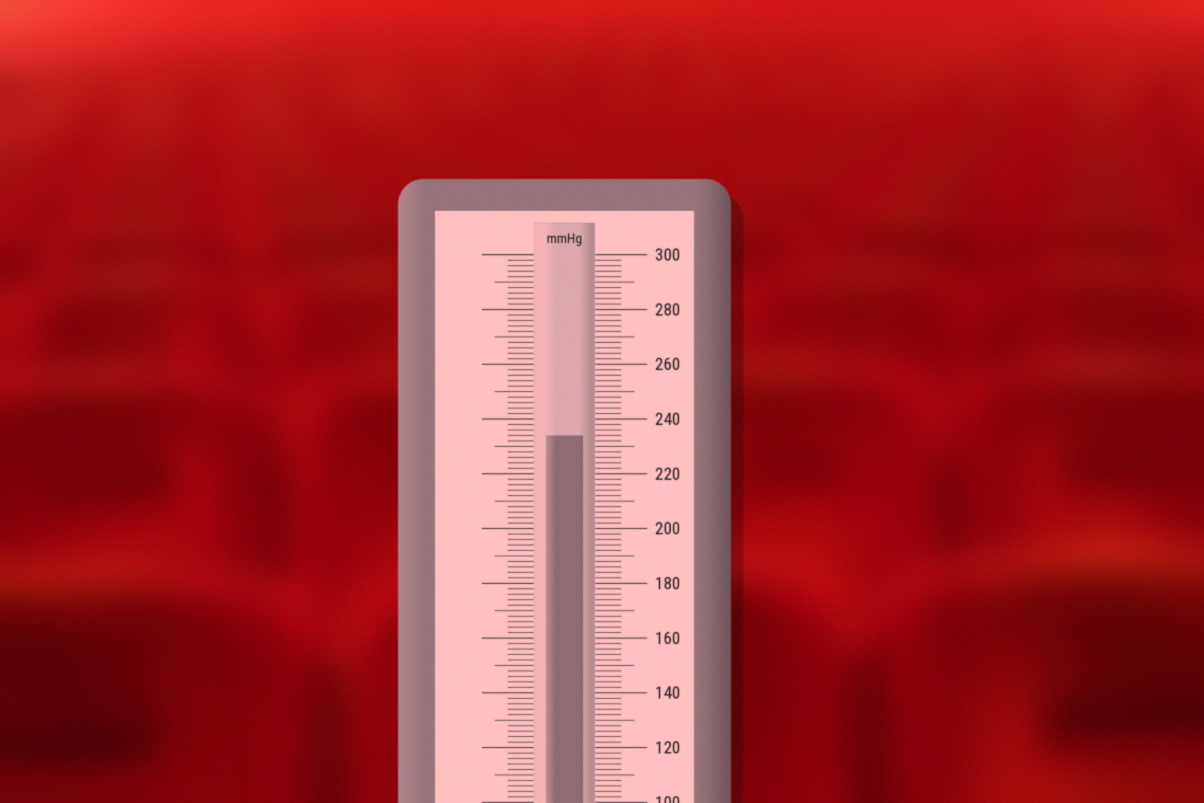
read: 234 mmHg
